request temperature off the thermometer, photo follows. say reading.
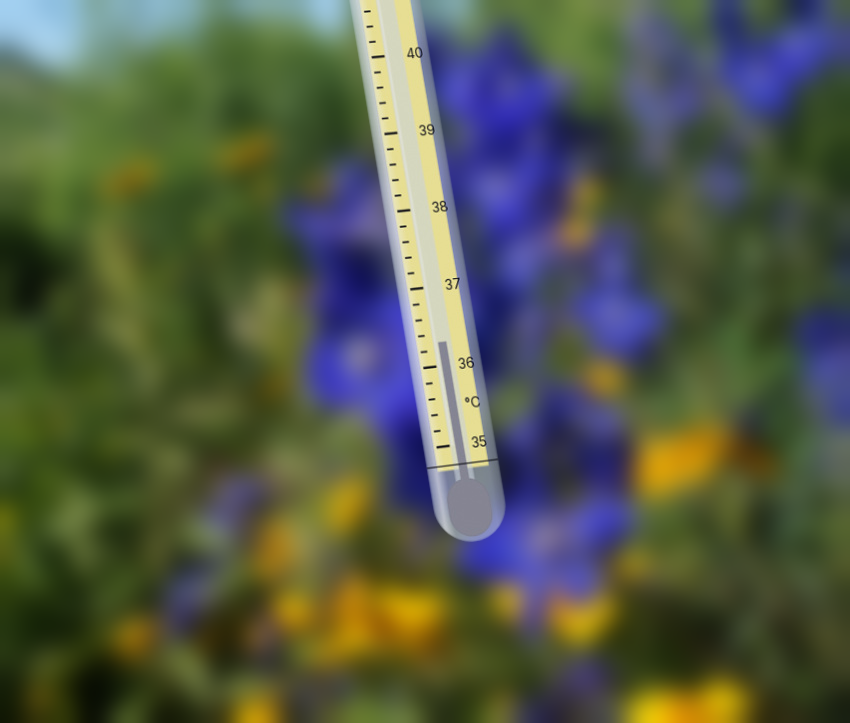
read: 36.3 °C
